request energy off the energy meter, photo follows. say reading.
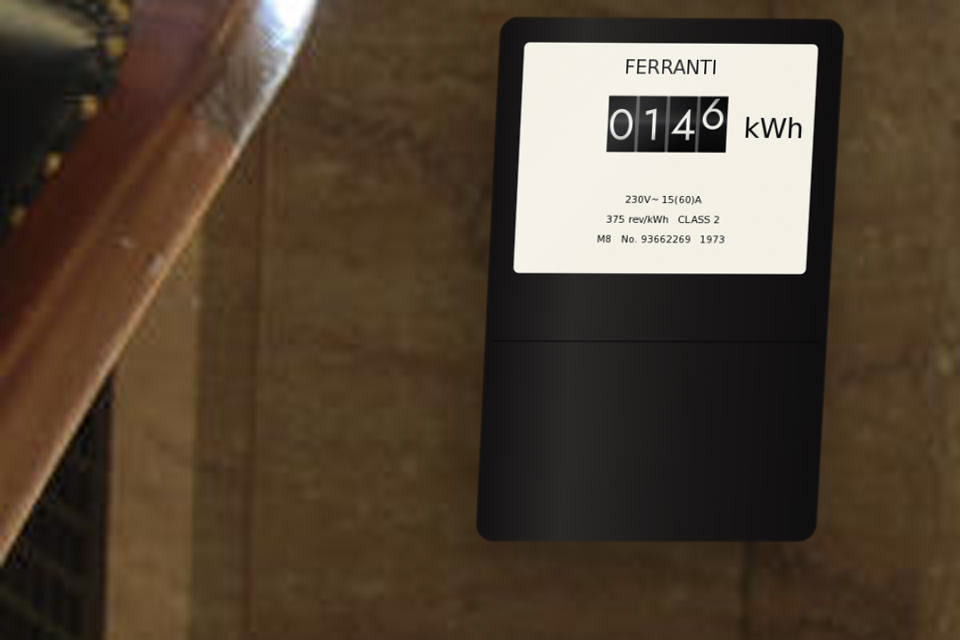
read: 146 kWh
